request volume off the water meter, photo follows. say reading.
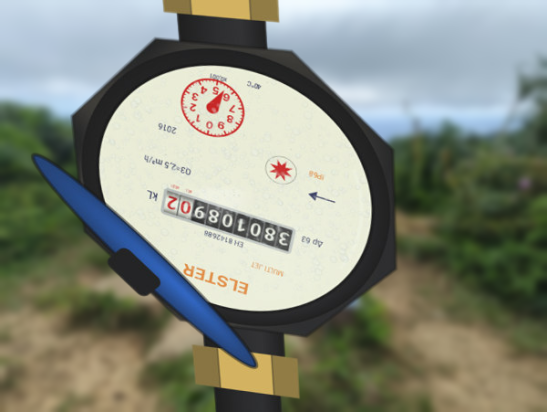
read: 3801089.025 kL
